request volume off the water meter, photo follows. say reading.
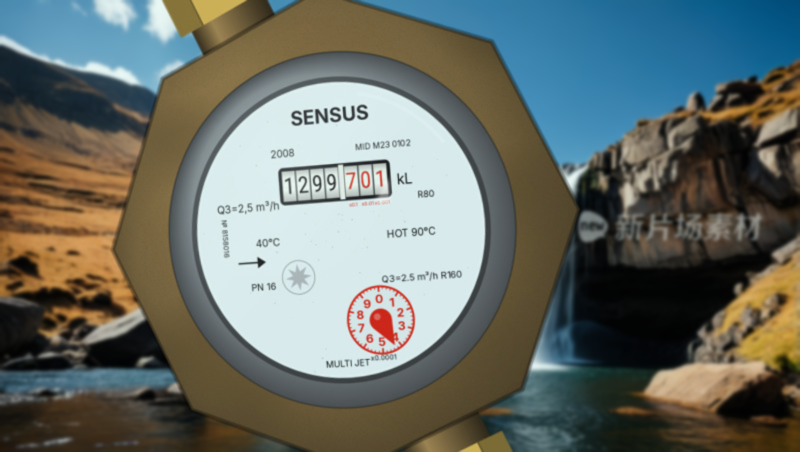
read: 1299.7014 kL
